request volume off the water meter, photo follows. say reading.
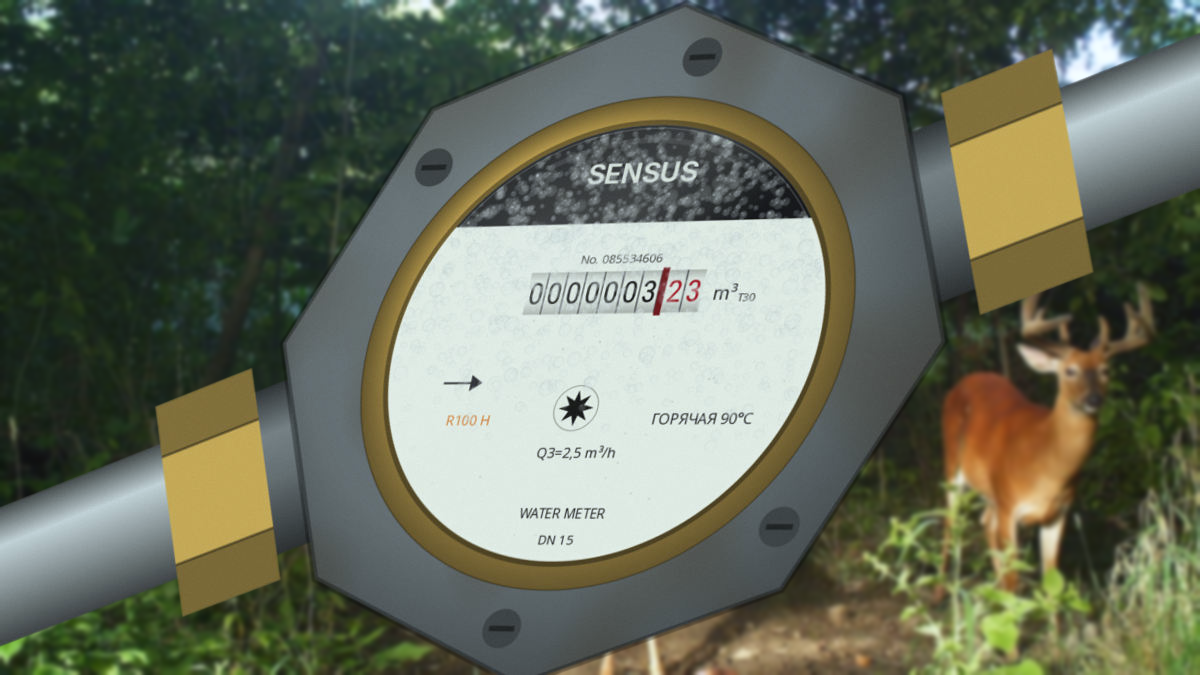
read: 3.23 m³
